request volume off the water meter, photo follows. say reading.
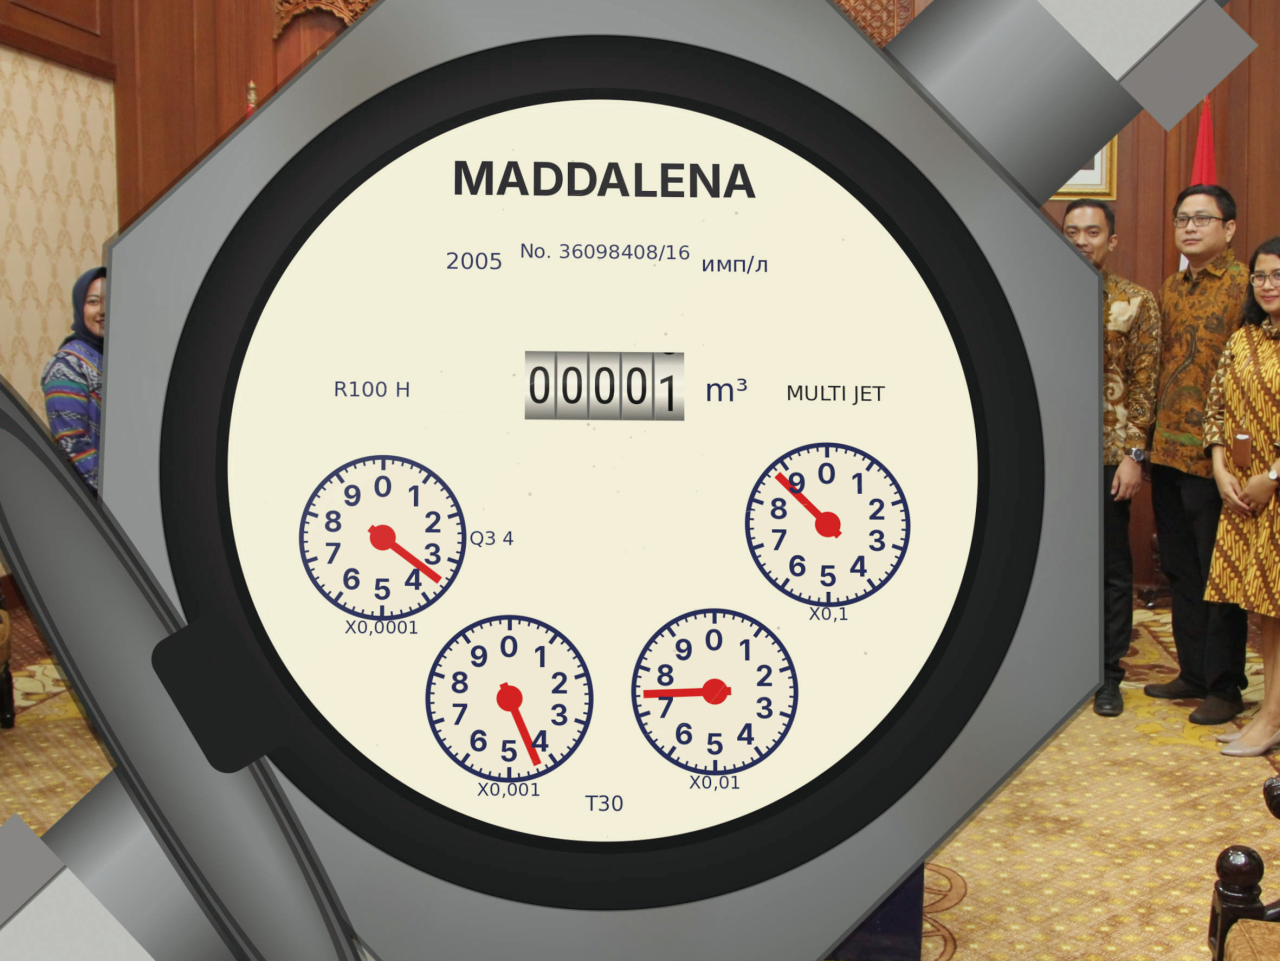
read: 0.8743 m³
